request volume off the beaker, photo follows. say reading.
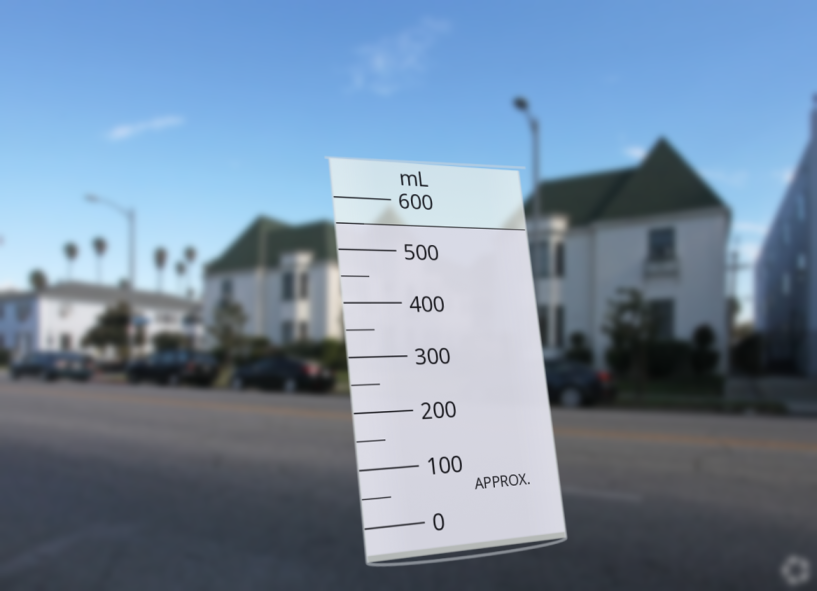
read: 550 mL
